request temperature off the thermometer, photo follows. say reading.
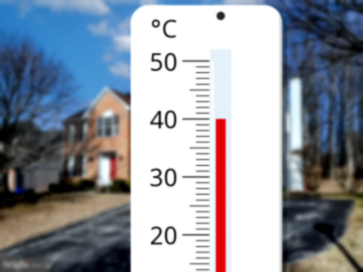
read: 40 °C
